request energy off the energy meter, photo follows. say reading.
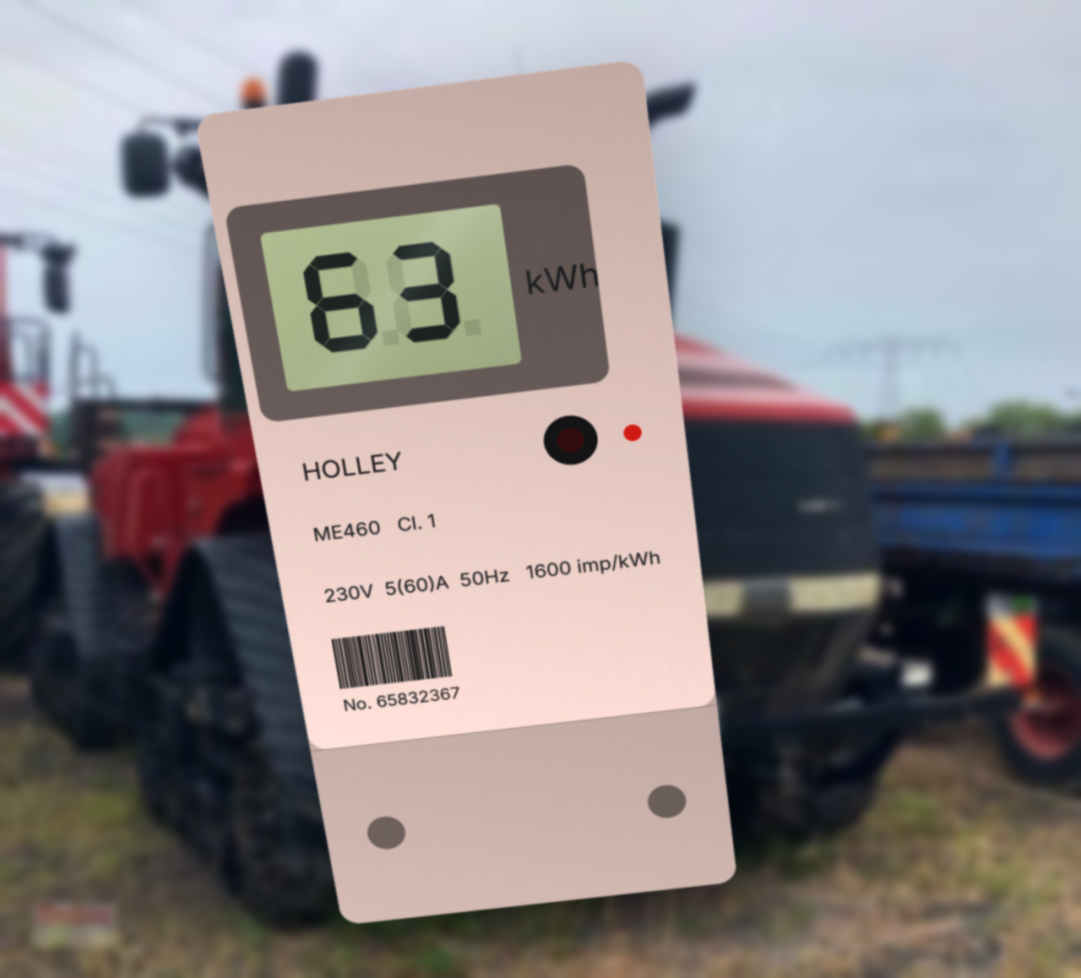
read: 63 kWh
